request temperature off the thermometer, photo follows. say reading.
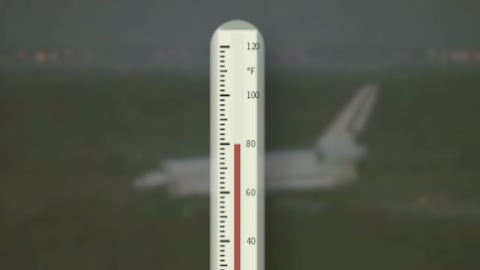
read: 80 °F
